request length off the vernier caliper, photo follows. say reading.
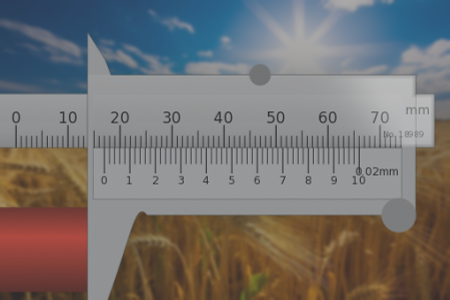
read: 17.0 mm
